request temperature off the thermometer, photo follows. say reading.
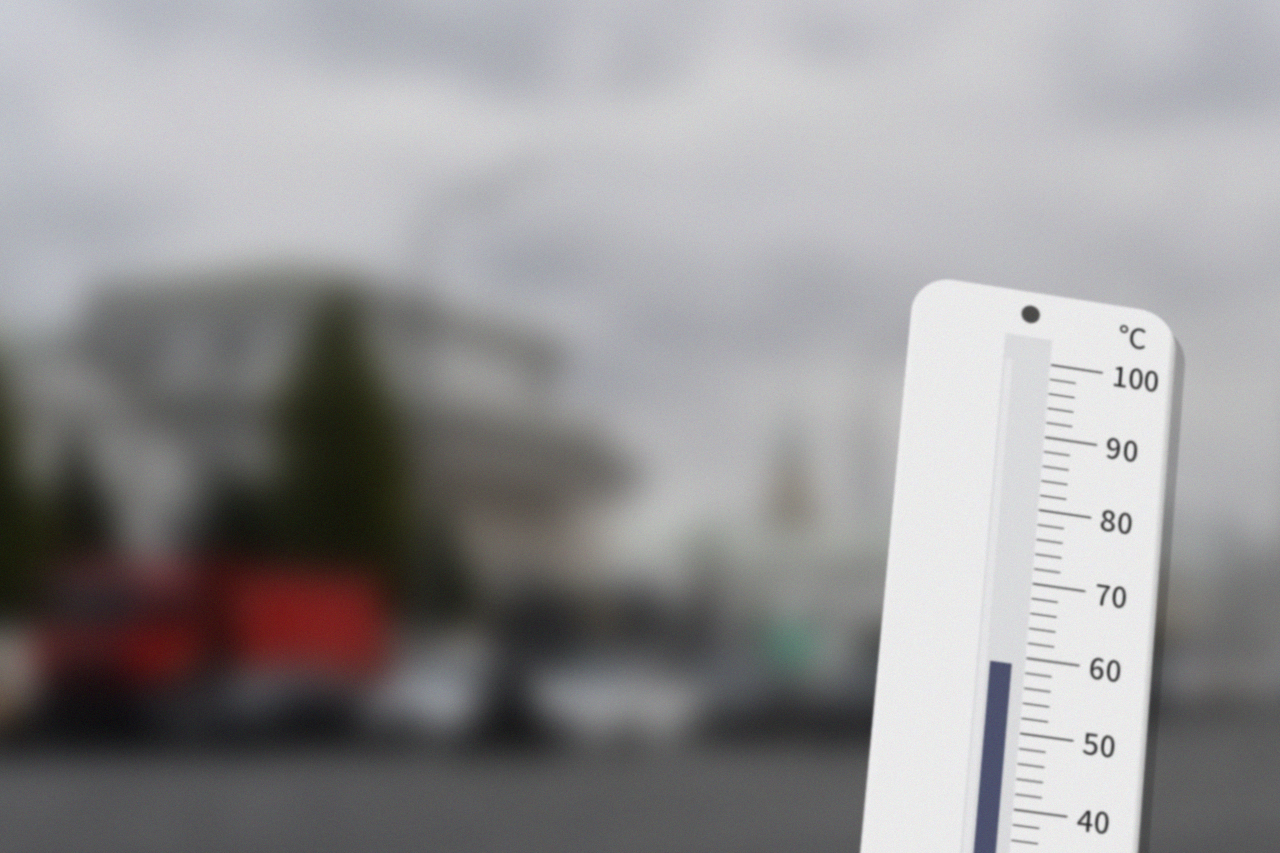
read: 59 °C
